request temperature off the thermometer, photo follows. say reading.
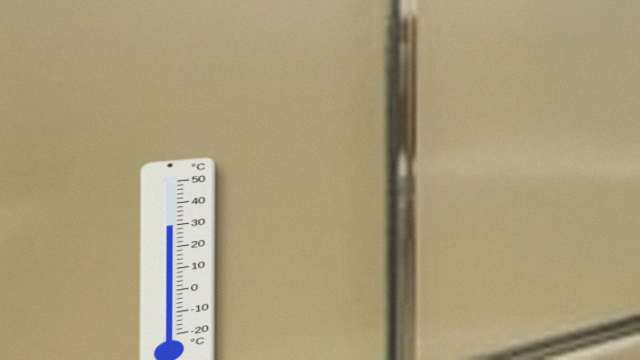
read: 30 °C
